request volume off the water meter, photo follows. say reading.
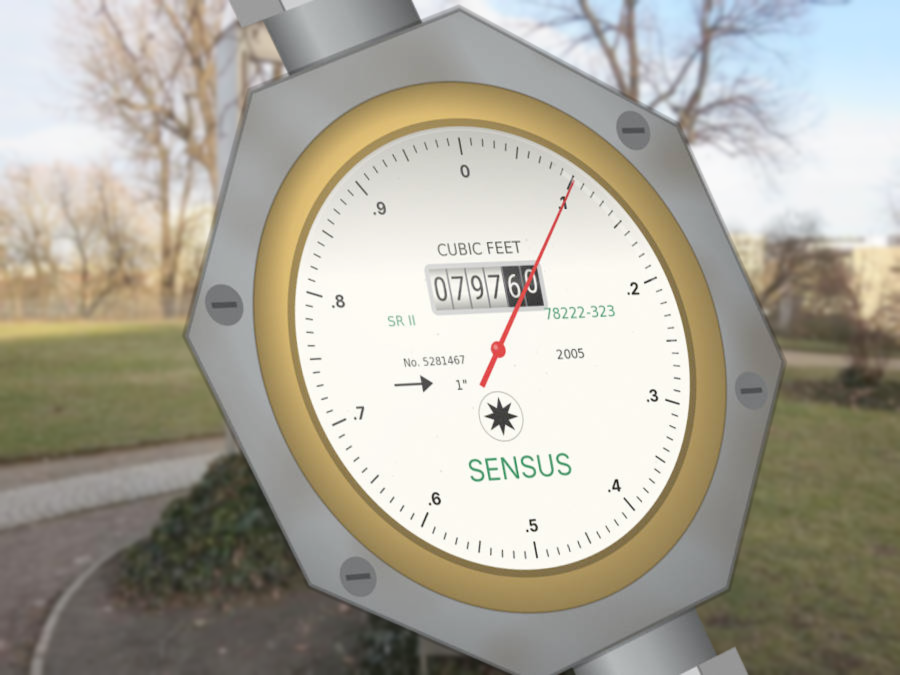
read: 79760.10 ft³
